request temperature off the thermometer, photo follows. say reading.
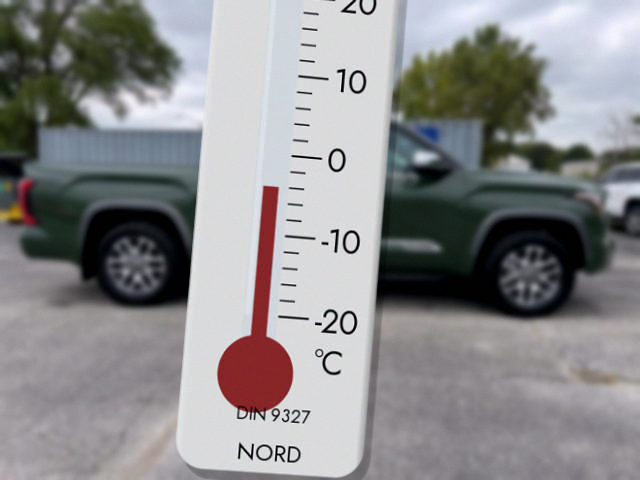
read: -4 °C
